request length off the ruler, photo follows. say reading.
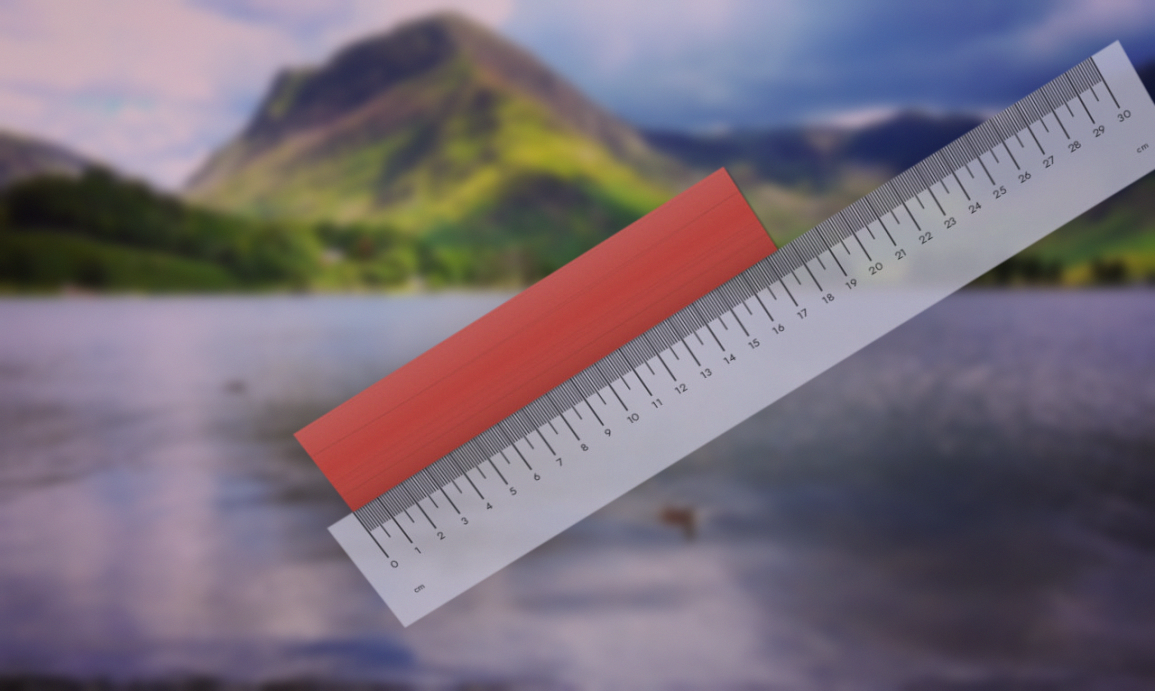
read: 17.5 cm
